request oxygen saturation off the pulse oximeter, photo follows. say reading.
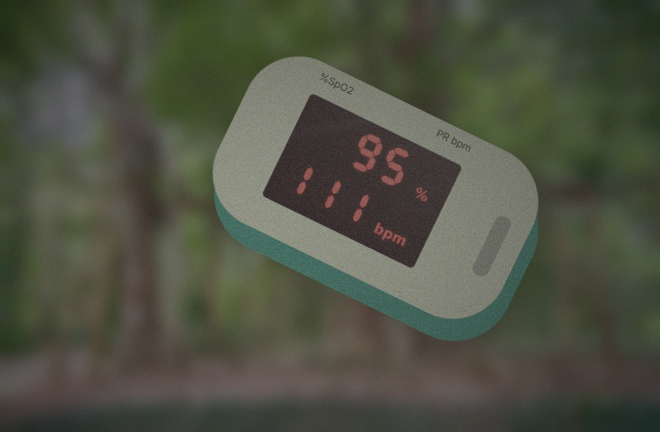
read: 95 %
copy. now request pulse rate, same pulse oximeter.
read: 111 bpm
